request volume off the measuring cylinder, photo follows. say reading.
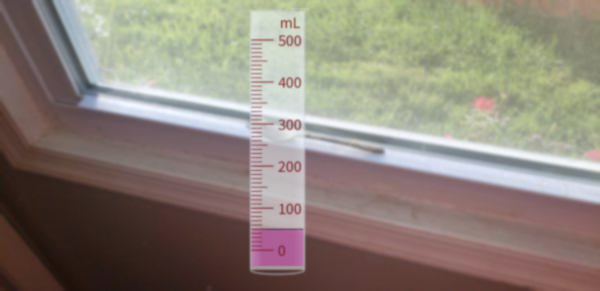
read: 50 mL
